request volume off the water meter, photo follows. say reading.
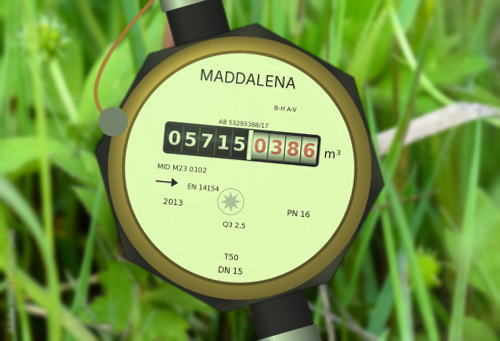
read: 5715.0386 m³
